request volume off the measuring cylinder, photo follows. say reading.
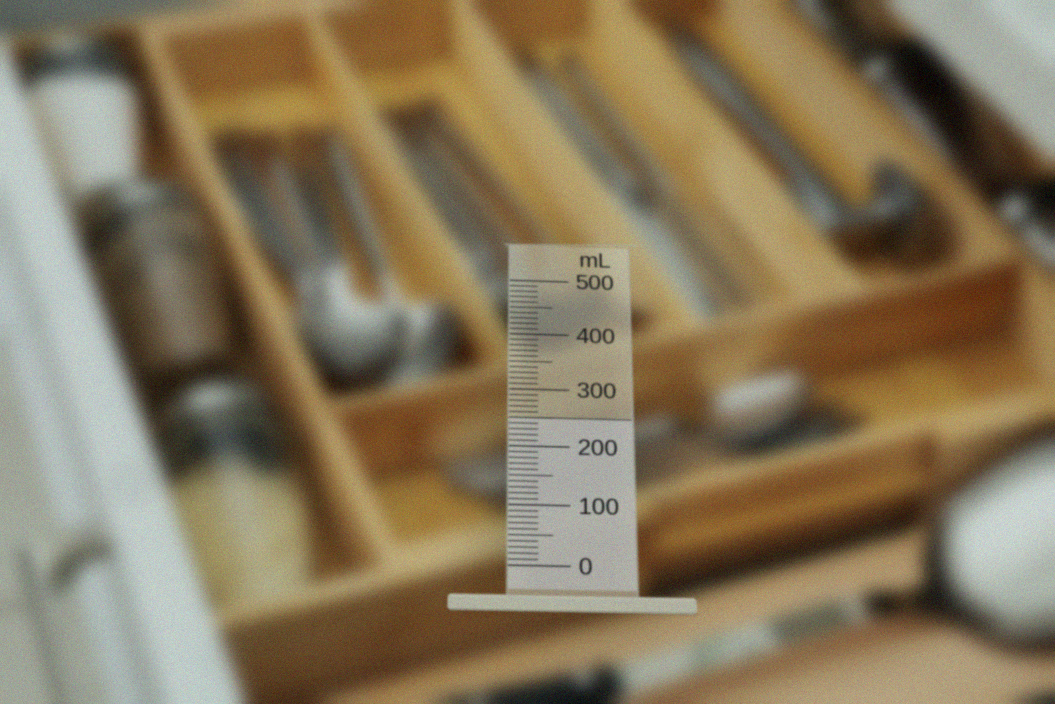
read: 250 mL
